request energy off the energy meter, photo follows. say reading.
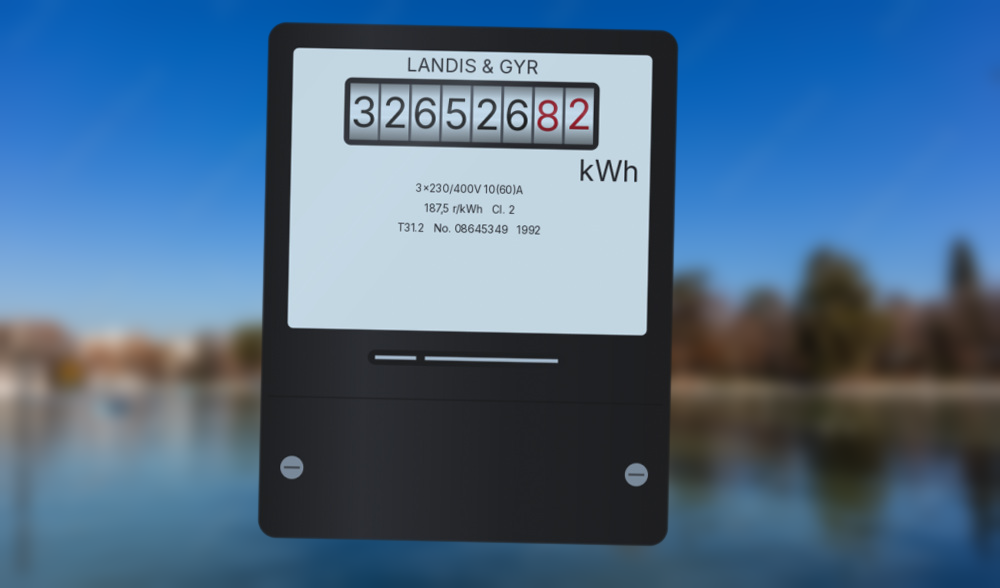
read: 326526.82 kWh
